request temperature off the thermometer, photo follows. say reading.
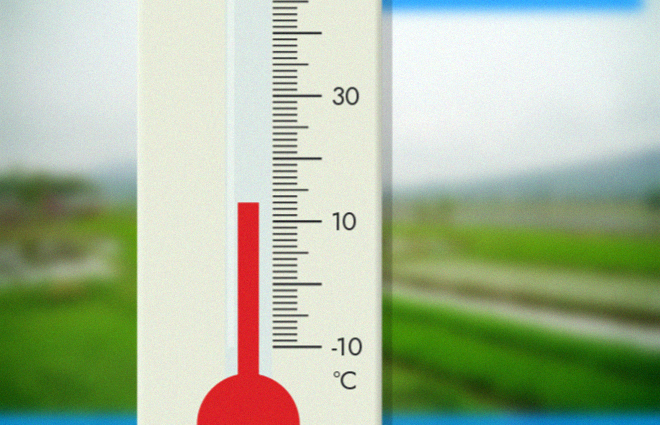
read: 13 °C
